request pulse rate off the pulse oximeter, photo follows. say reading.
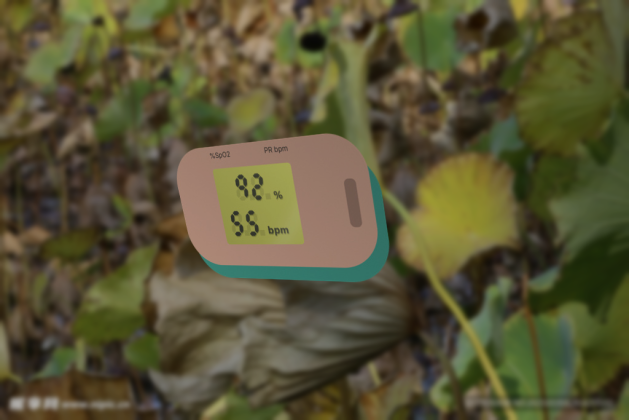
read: 55 bpm
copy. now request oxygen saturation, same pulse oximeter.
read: 92 %
